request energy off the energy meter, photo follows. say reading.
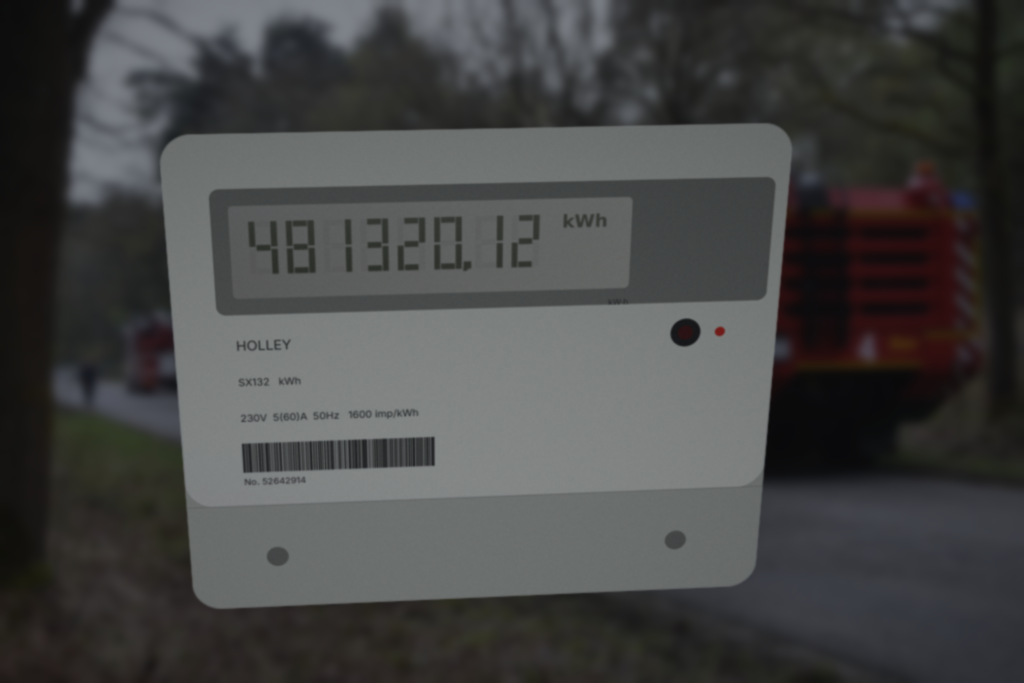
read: 481320.12 kWh
